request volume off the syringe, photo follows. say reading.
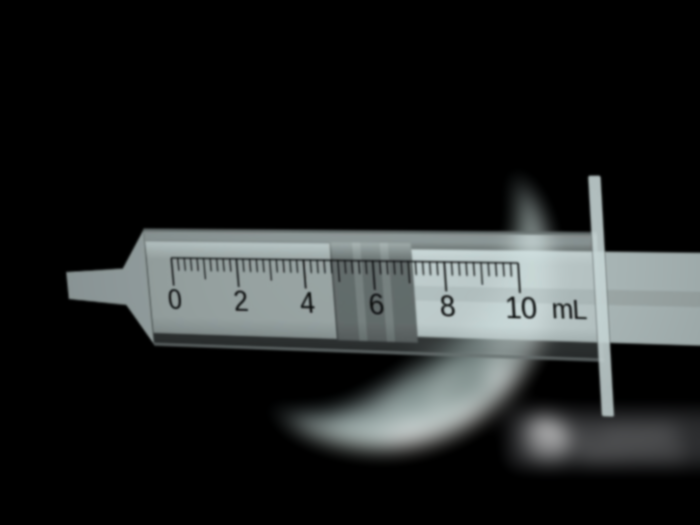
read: 4.8 mL
